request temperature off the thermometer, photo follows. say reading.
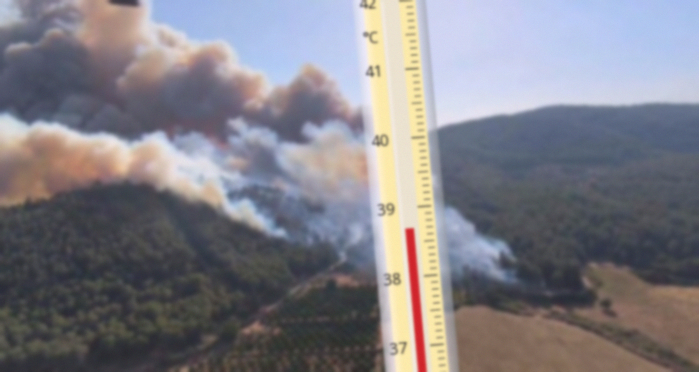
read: 38.7 °C
